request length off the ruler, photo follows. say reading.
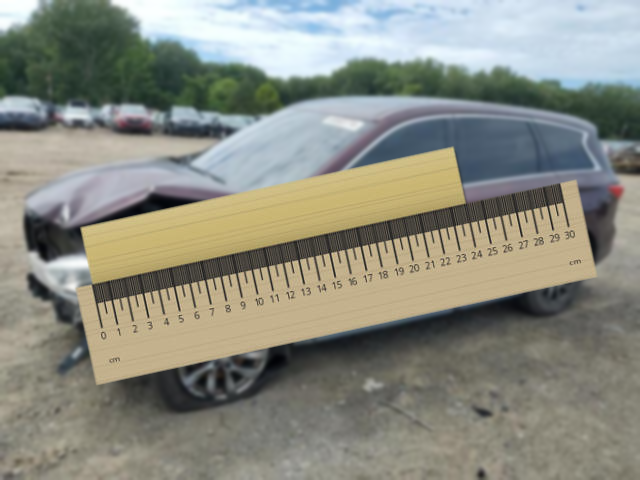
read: 24 cm
